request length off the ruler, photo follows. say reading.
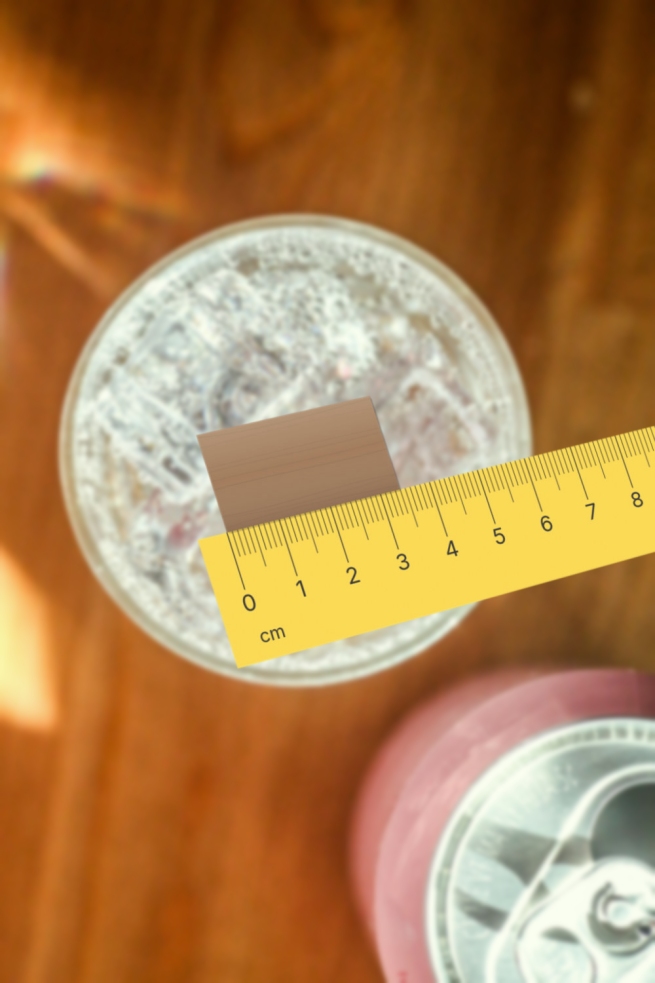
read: 3.4 cm
